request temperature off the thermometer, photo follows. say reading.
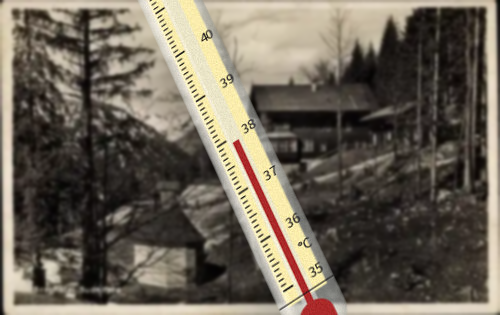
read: 37.9 °C
